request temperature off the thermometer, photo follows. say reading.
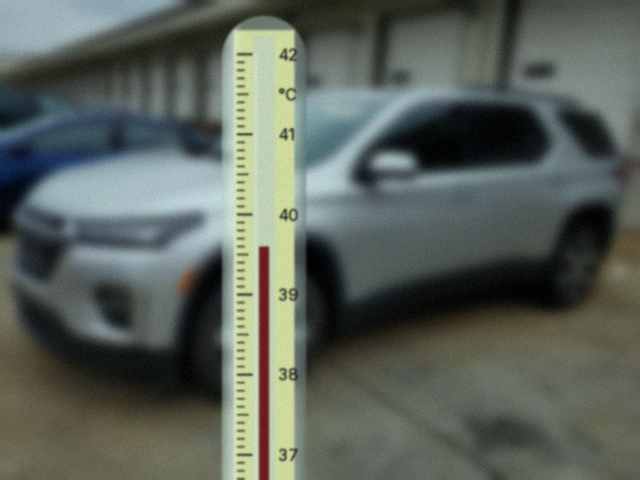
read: 39.6 °C
